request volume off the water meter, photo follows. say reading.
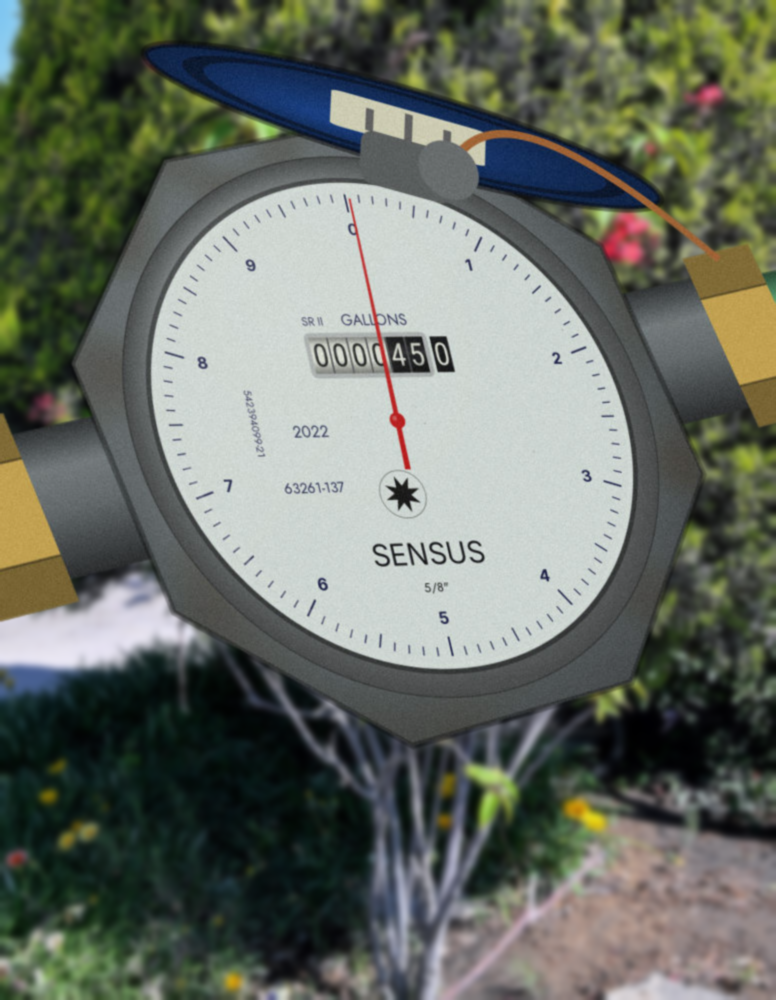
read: 450.0 gal
